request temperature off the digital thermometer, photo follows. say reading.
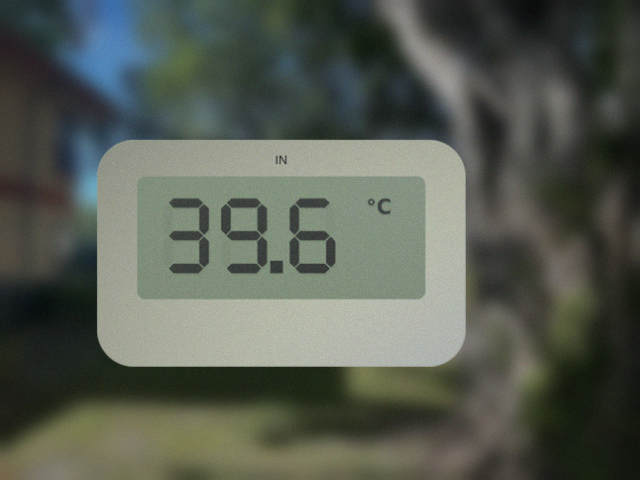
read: 39.6 °C
